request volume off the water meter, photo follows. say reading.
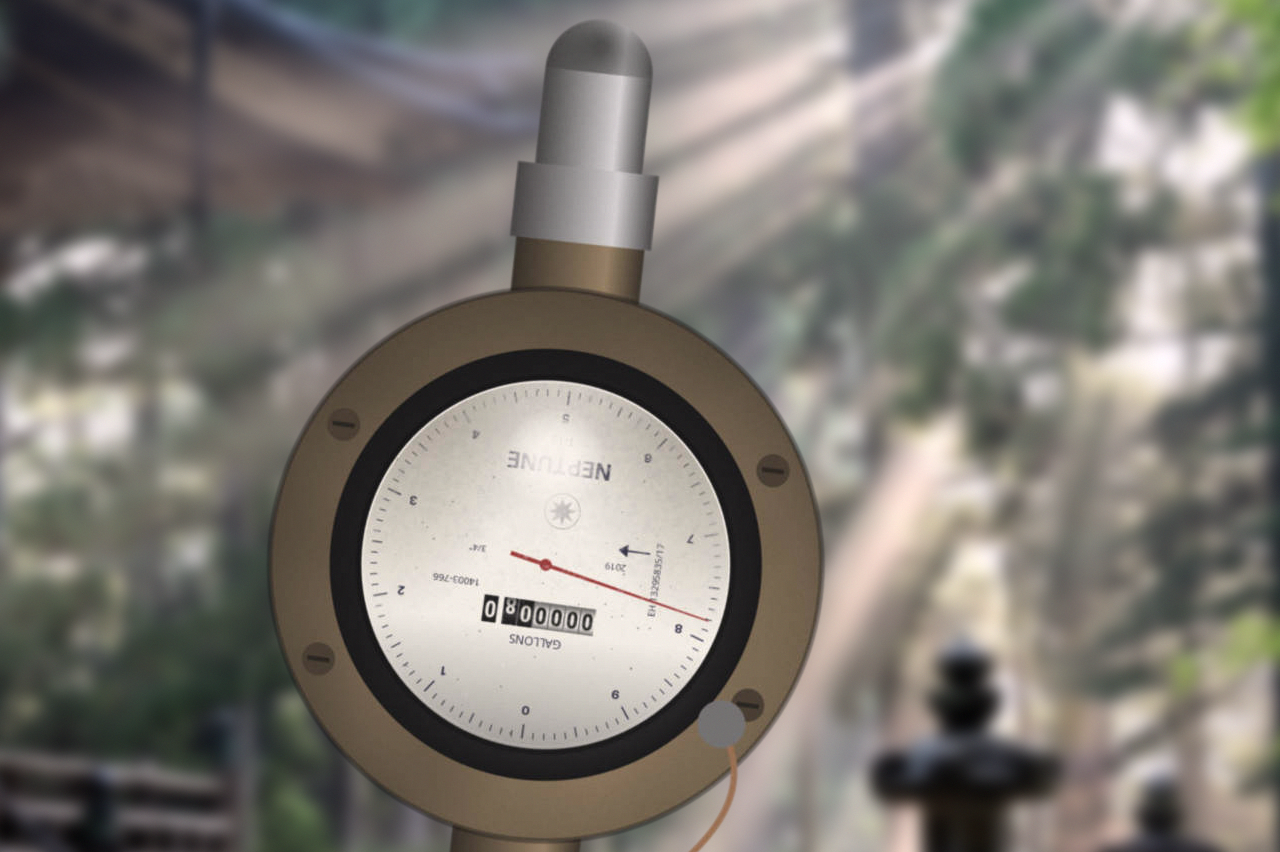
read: 77.8 gal
